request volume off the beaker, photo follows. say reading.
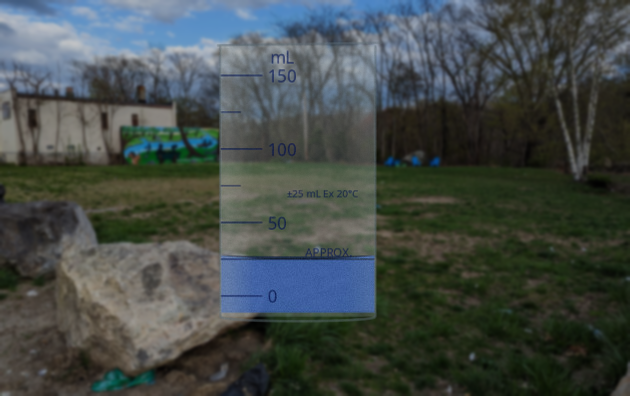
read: 25 mL
